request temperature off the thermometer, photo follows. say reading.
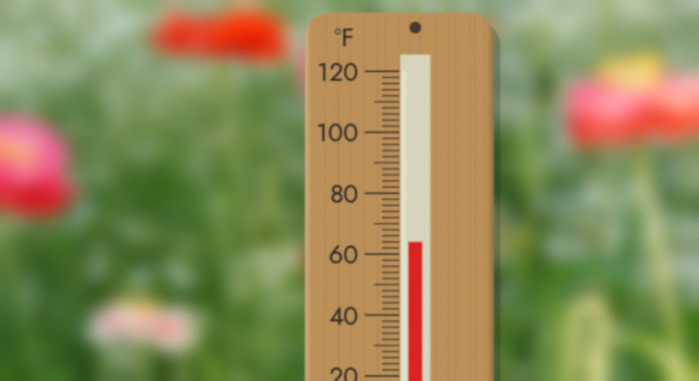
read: 64 °F
